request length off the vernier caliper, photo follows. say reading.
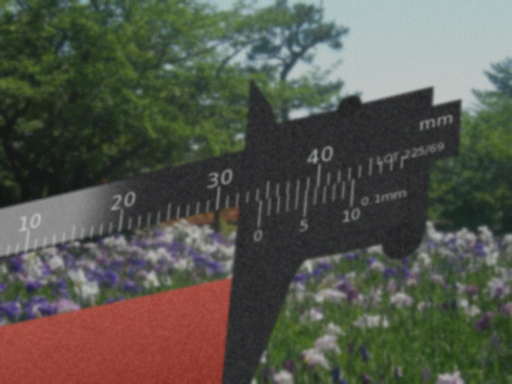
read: 34.4 mm
